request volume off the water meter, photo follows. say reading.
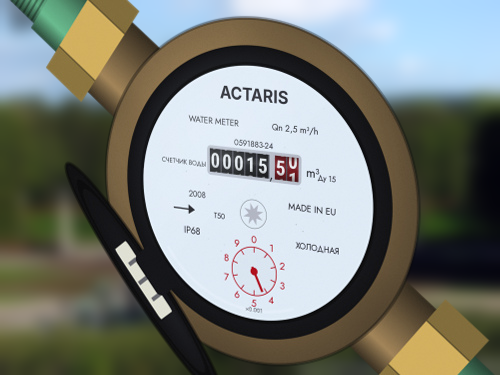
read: 15.504 m³
